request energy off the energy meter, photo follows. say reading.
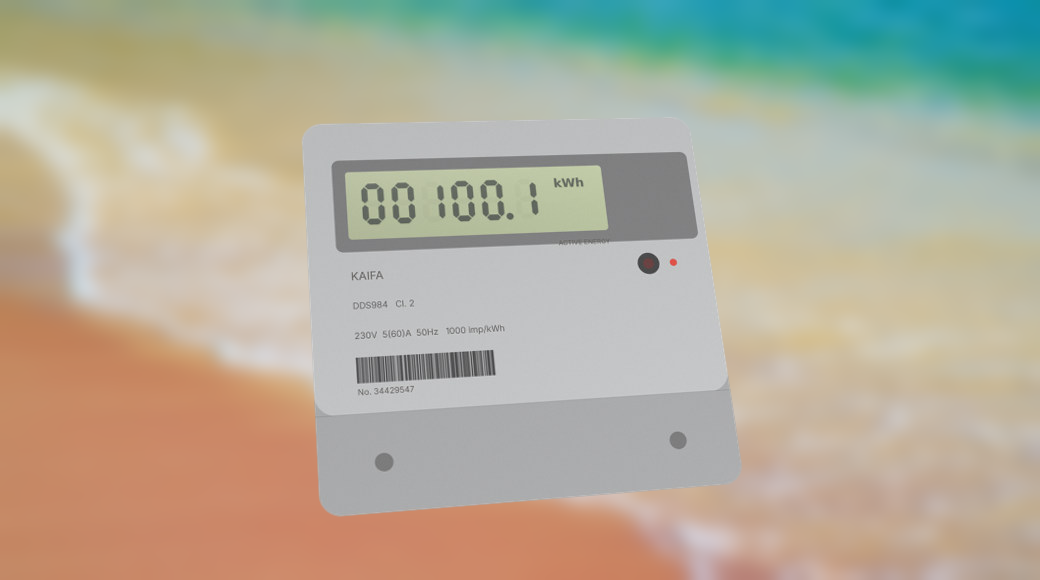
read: 100.1 kWh
